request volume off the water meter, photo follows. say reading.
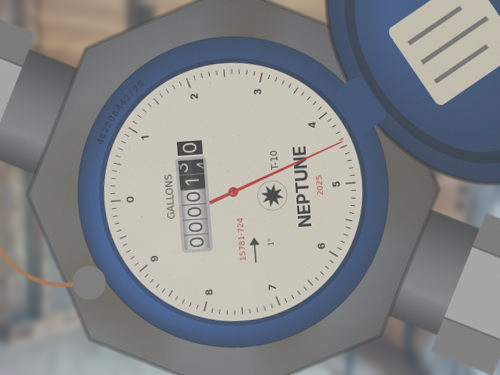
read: 134.4 gal
